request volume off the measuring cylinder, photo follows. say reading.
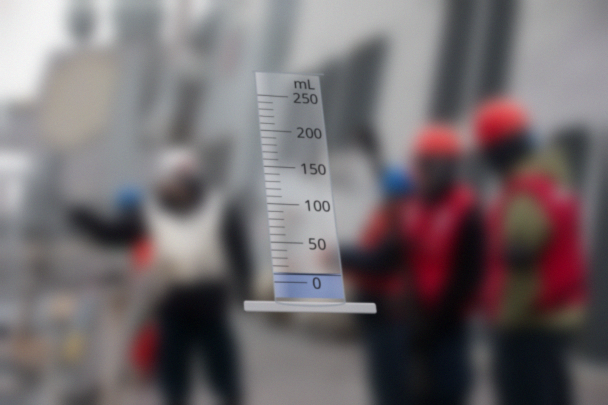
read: 10 mL
